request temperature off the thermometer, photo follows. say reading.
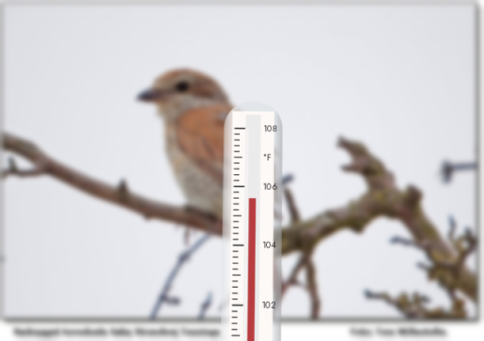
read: 105.6 °F
